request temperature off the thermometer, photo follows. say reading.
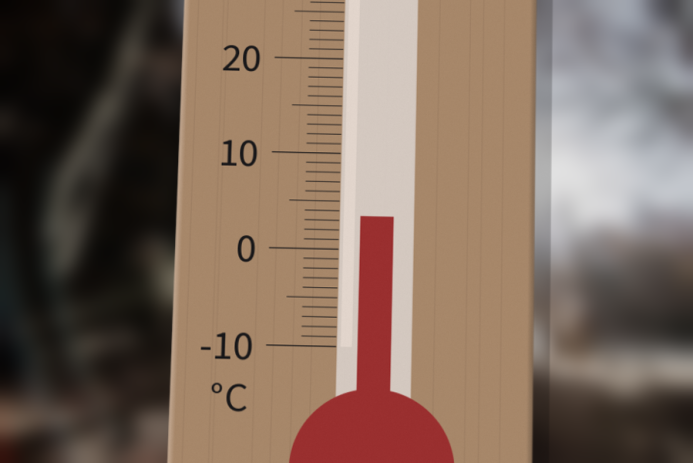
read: 3.5 °C
